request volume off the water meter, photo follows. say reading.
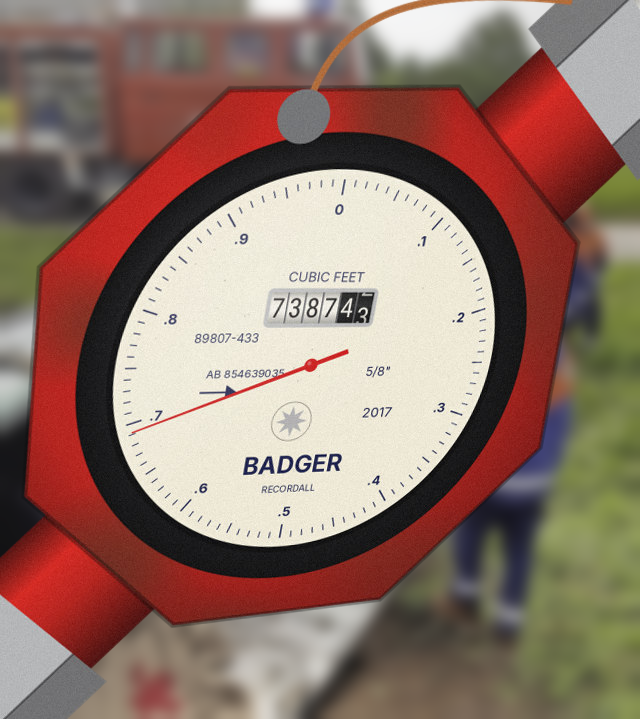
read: 738742.69 ft³
